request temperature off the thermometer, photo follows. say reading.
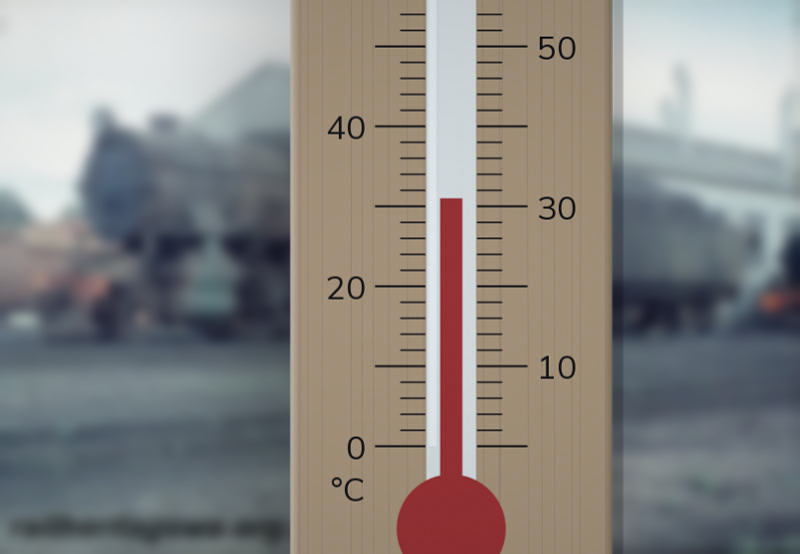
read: 31 °C
